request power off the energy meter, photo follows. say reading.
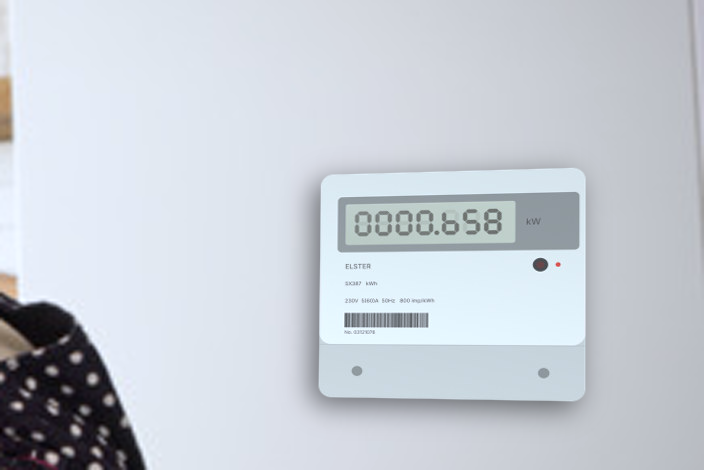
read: 0.658 kW
